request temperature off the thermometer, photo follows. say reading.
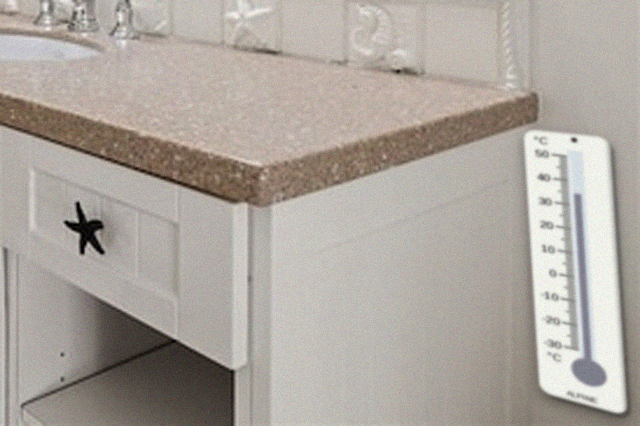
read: 35 °C
